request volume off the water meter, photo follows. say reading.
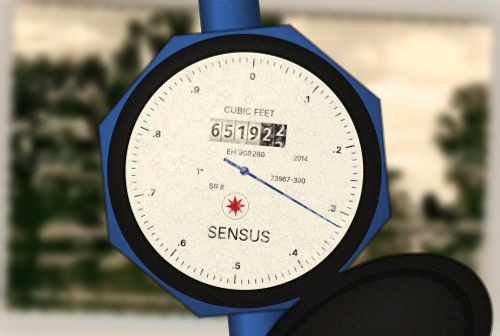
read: 651922.32 ft³
